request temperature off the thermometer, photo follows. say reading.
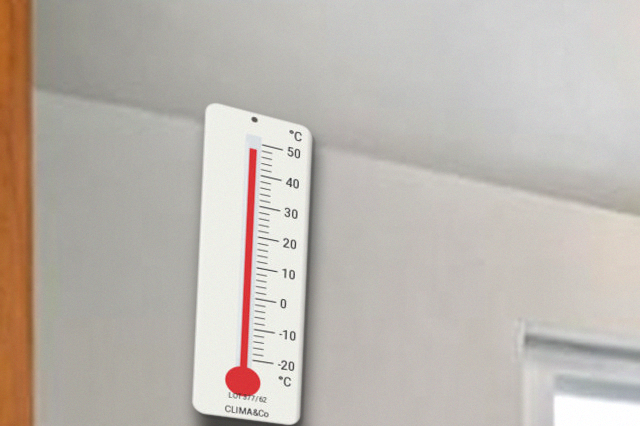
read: 48 °C
